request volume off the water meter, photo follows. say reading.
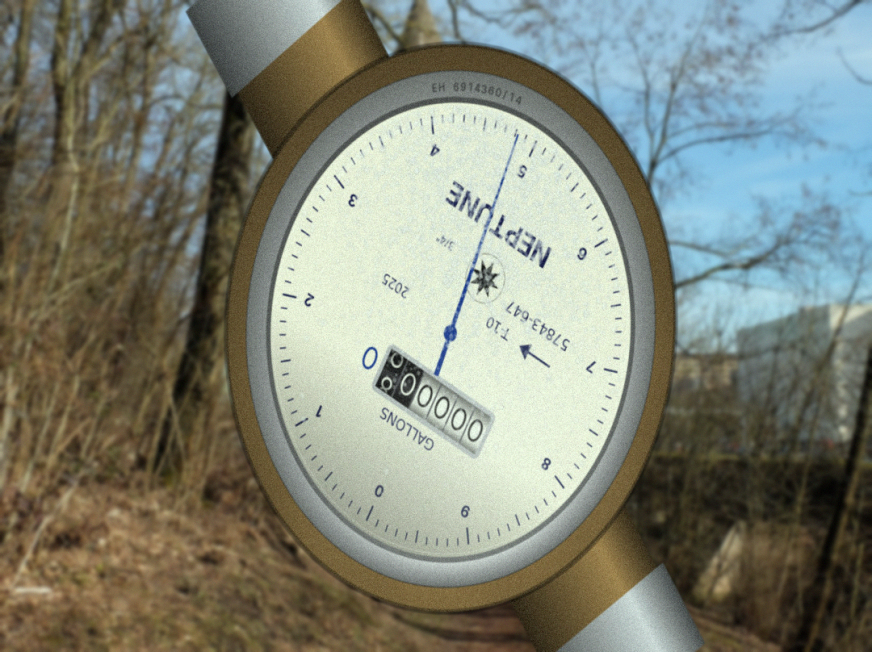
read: 84.8 gal
